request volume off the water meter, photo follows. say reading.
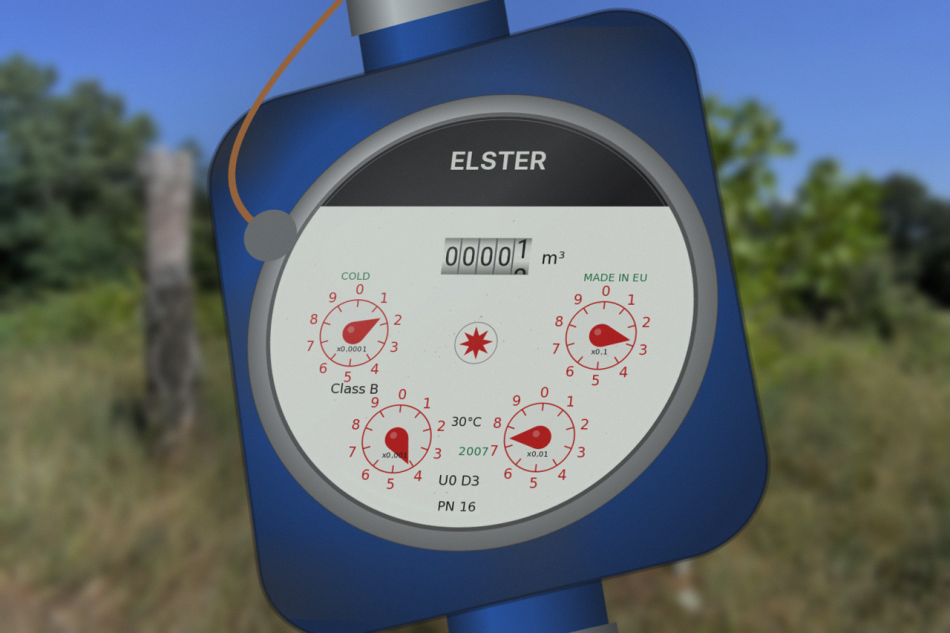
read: 1.2741 m³
